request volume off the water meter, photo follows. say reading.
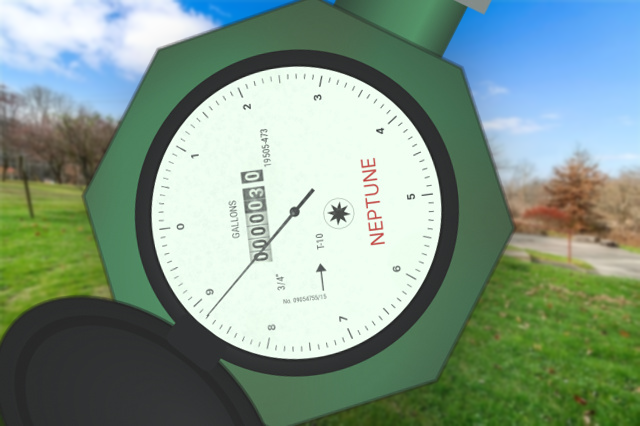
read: 28.8 gal
